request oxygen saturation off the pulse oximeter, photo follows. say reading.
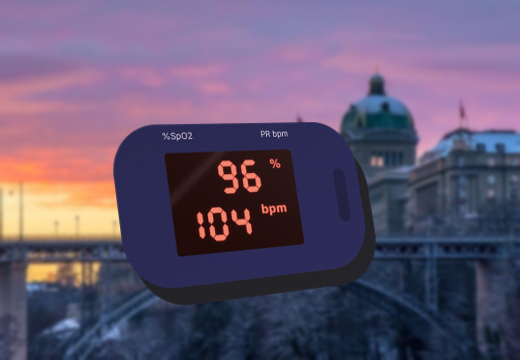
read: 96 %
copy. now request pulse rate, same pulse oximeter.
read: 104 bpm
